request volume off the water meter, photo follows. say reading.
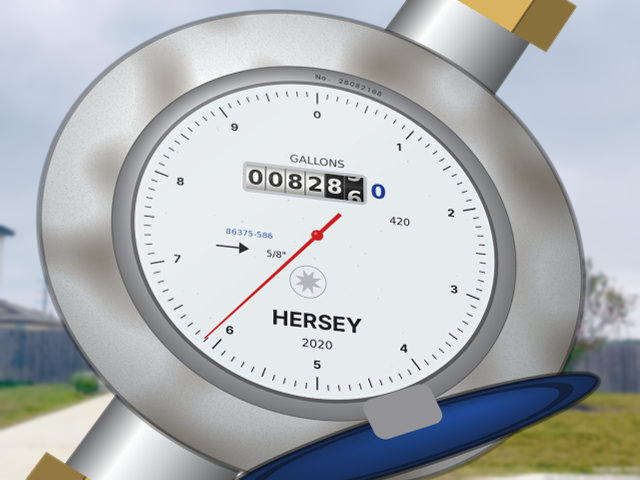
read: 82856.1 gal
